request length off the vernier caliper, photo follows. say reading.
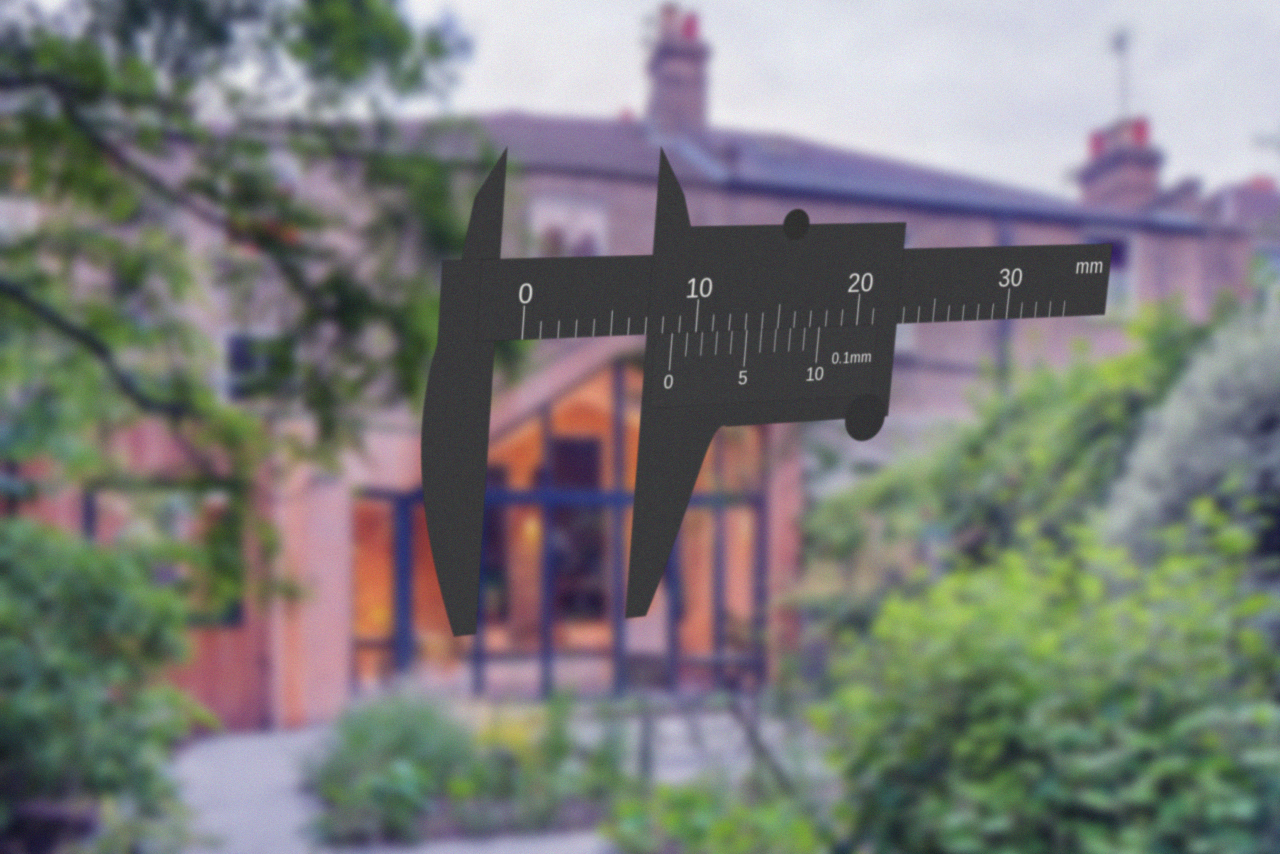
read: 8.6 mm
